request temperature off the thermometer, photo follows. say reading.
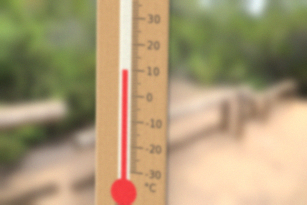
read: 10 °C
